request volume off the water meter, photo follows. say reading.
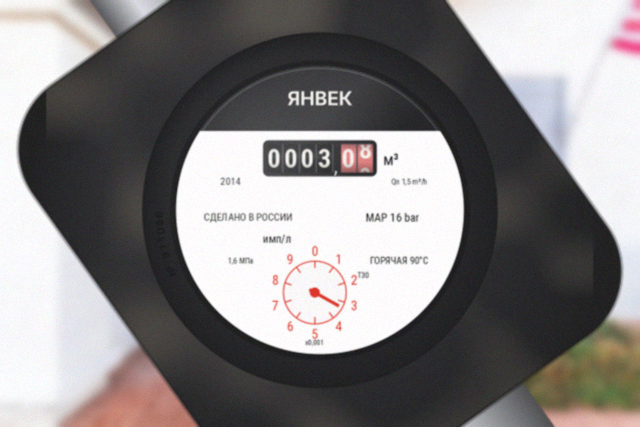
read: 3.083 m³
